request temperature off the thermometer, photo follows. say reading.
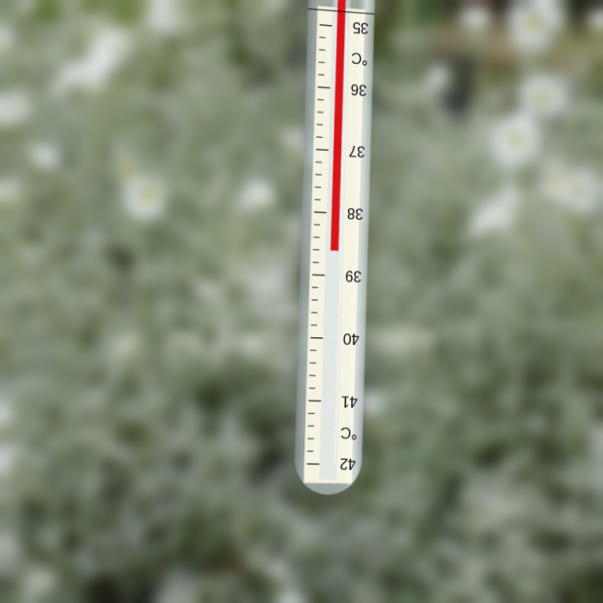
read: 38.6 °C
